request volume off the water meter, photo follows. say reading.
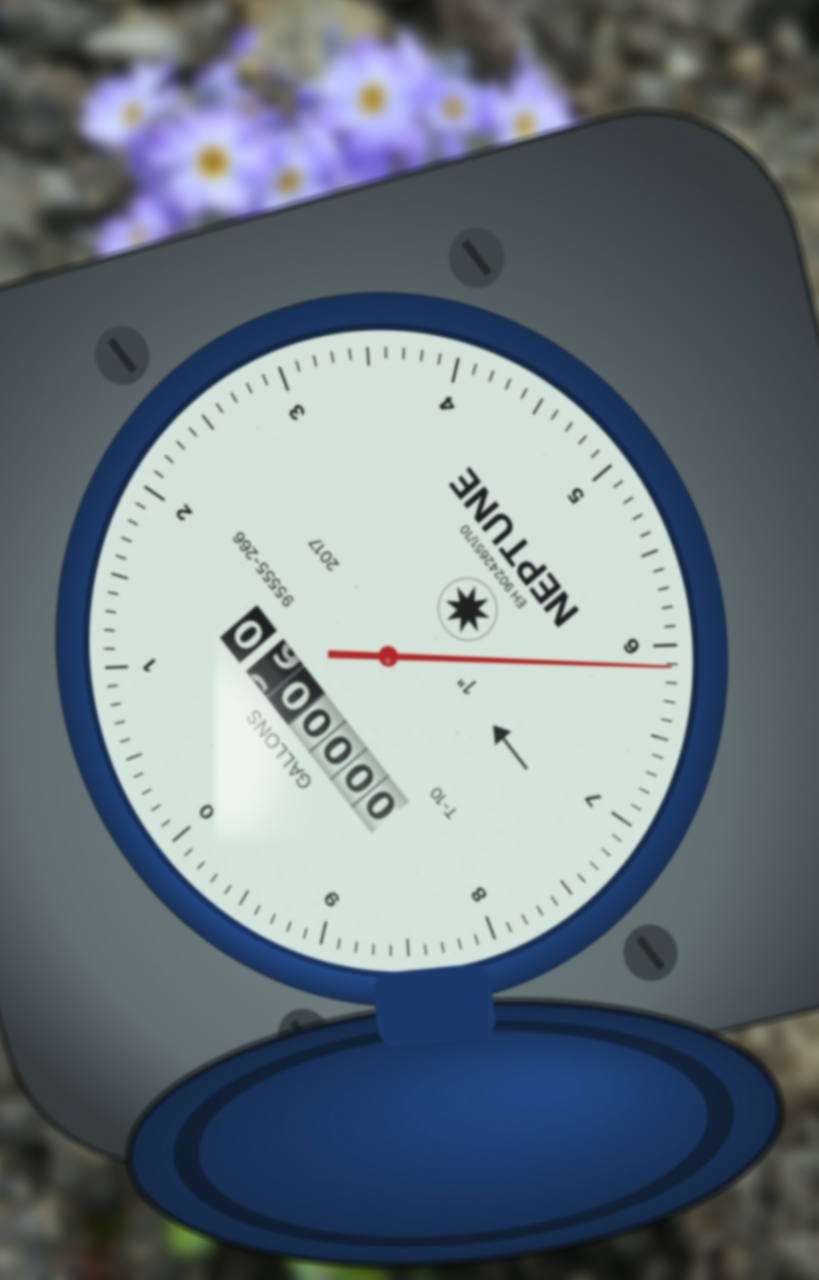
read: 56.1 gal
